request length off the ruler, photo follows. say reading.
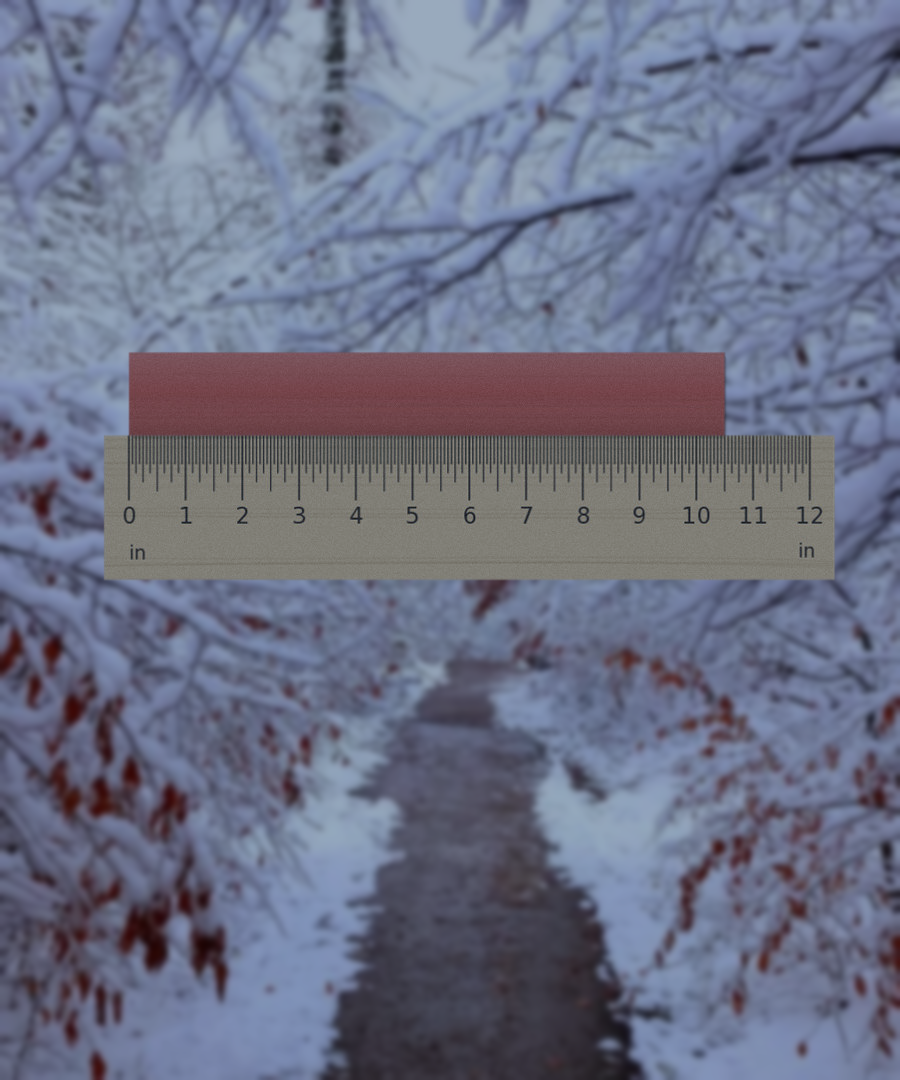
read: 10.5 in
